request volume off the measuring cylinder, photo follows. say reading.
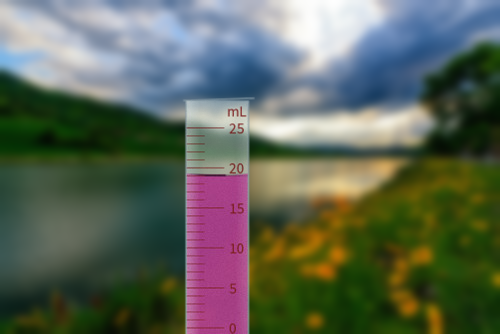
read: 19 mL
